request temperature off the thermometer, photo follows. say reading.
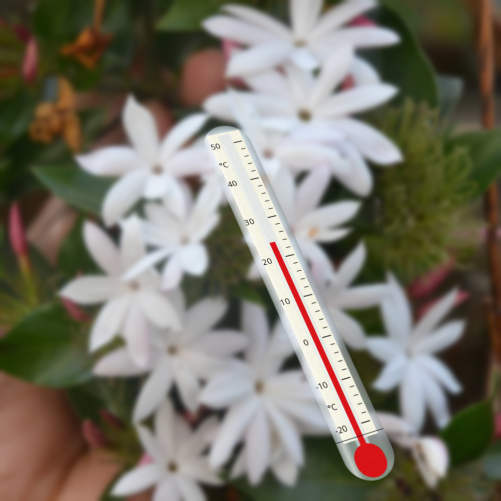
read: 24 °C
